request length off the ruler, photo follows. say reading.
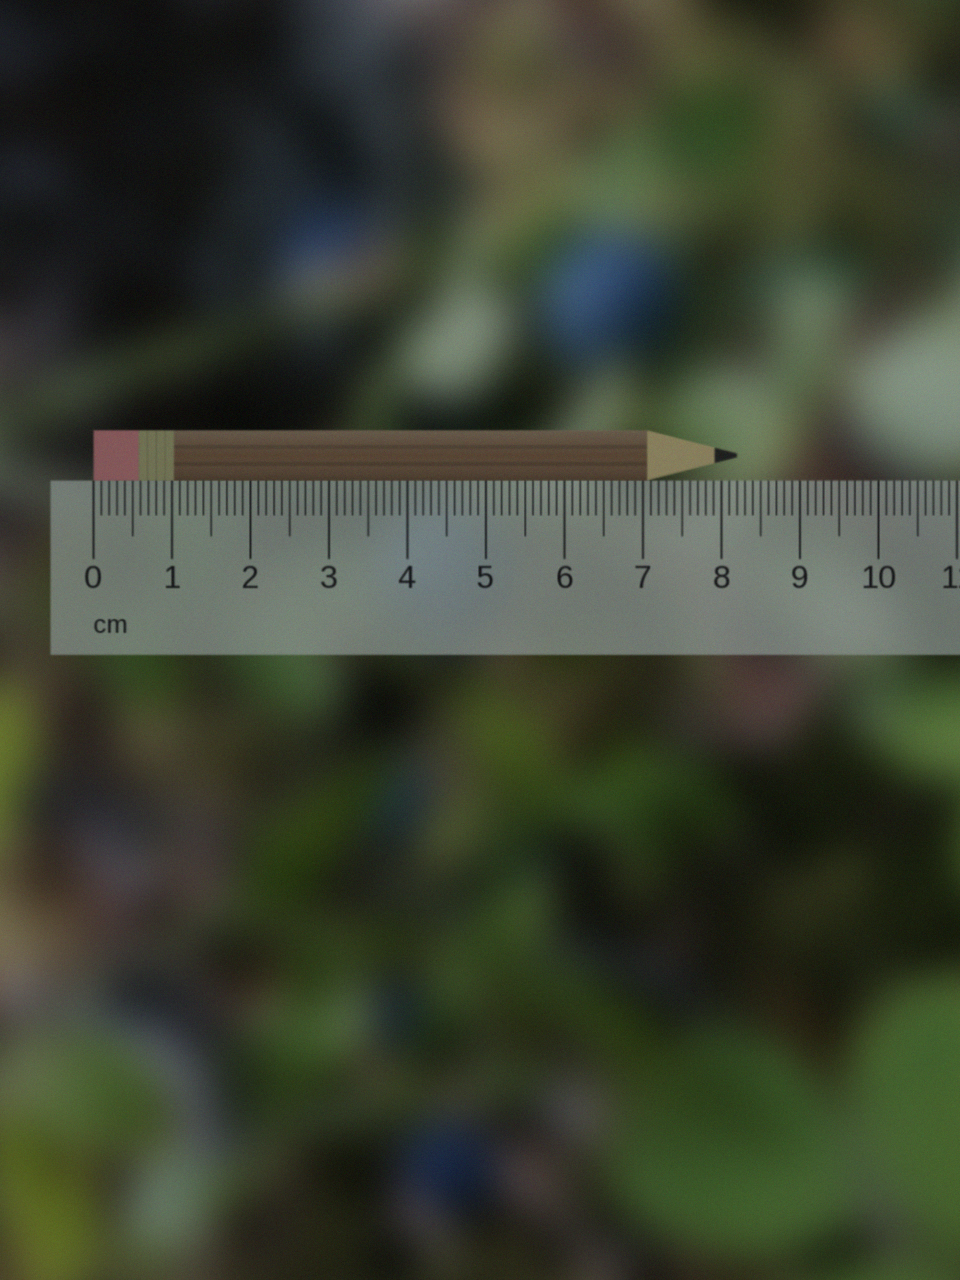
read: 8.2 cm
